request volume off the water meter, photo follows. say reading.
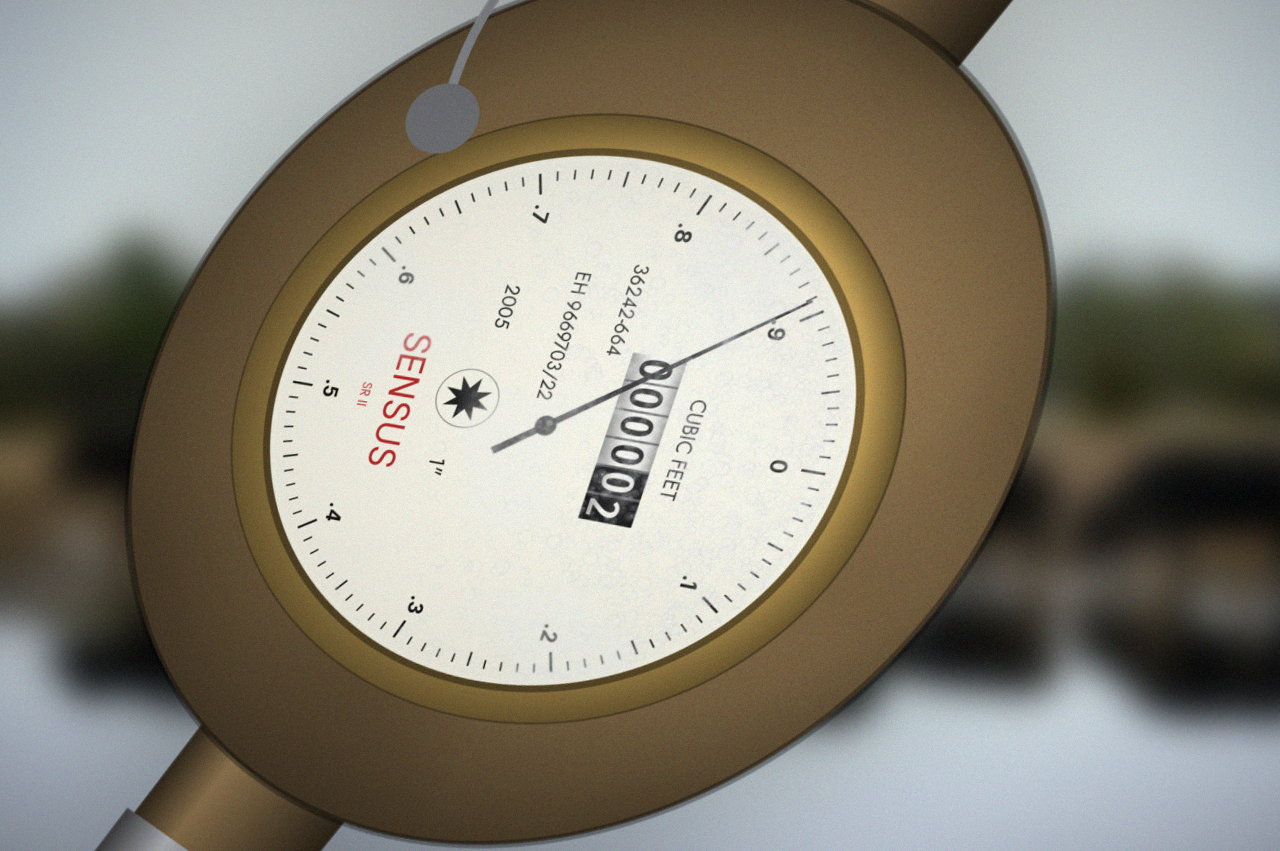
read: 1.89 ft³
